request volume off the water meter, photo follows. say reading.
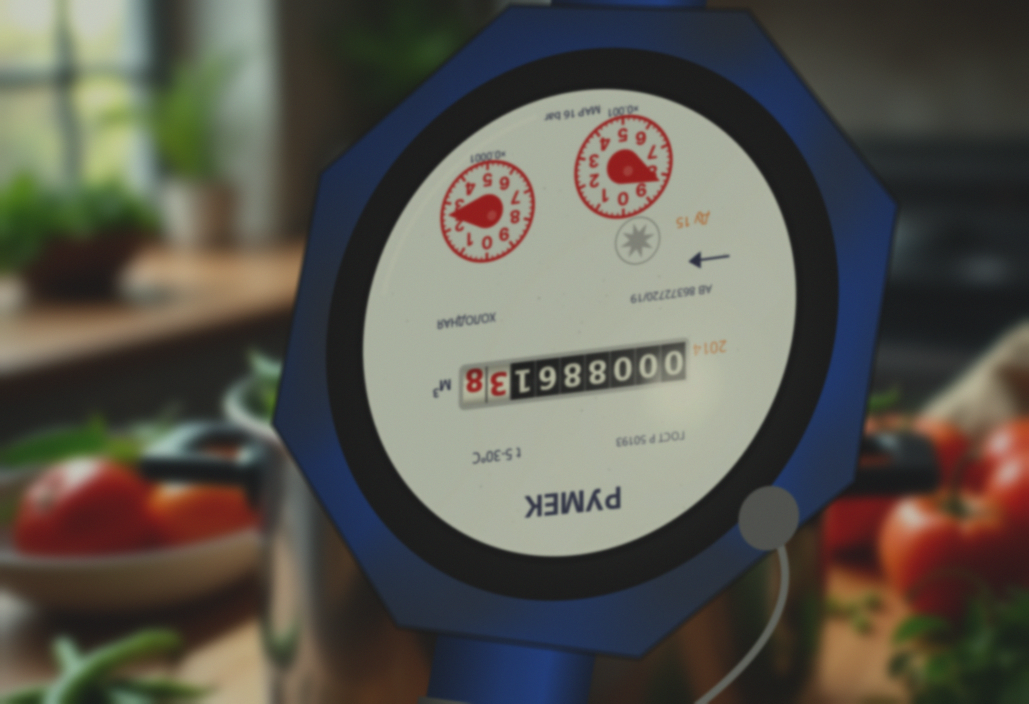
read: 8861.3782 m³
